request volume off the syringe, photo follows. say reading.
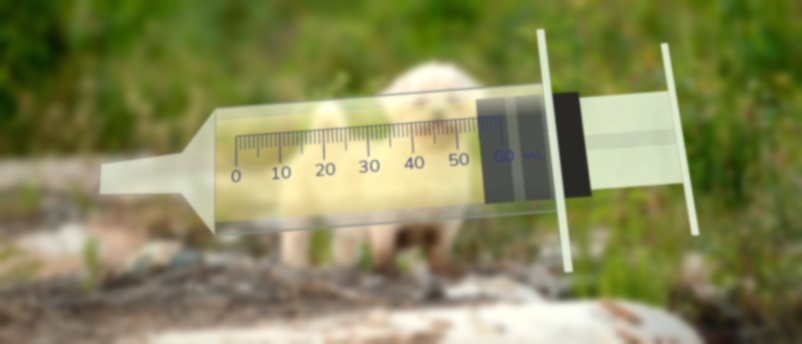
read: 55 mL
